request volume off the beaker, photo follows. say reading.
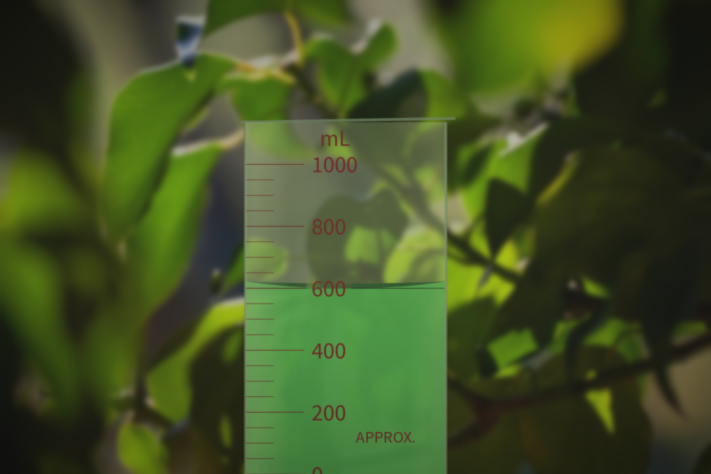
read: 600 mL
